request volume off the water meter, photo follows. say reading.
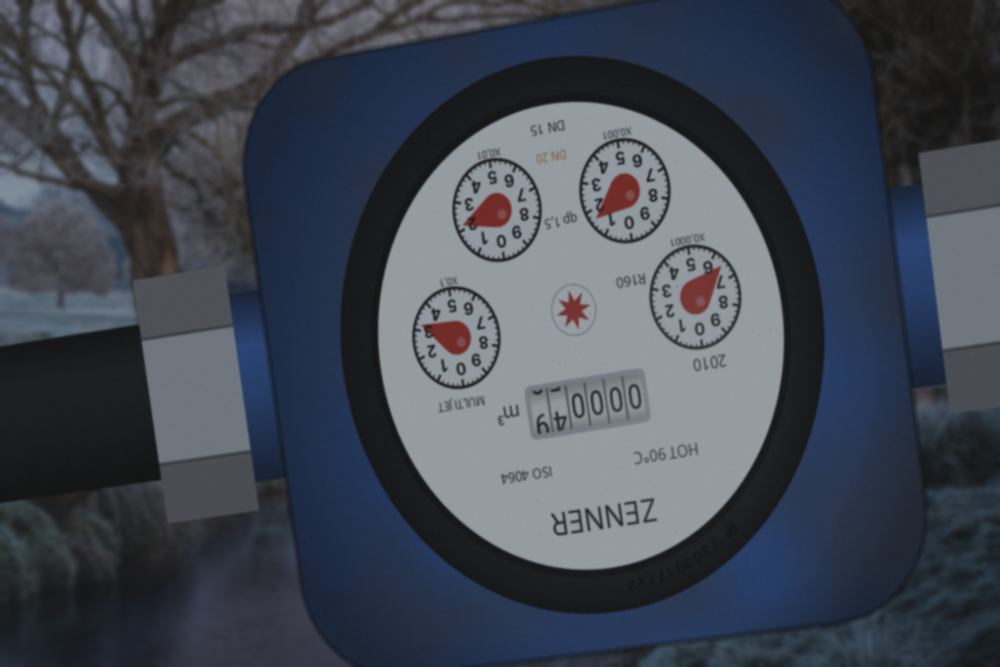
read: 49.3216 m³
